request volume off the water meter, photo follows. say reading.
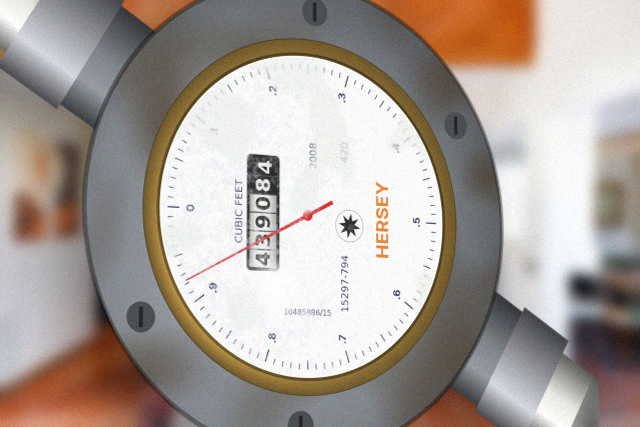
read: 439083.92 ft³
